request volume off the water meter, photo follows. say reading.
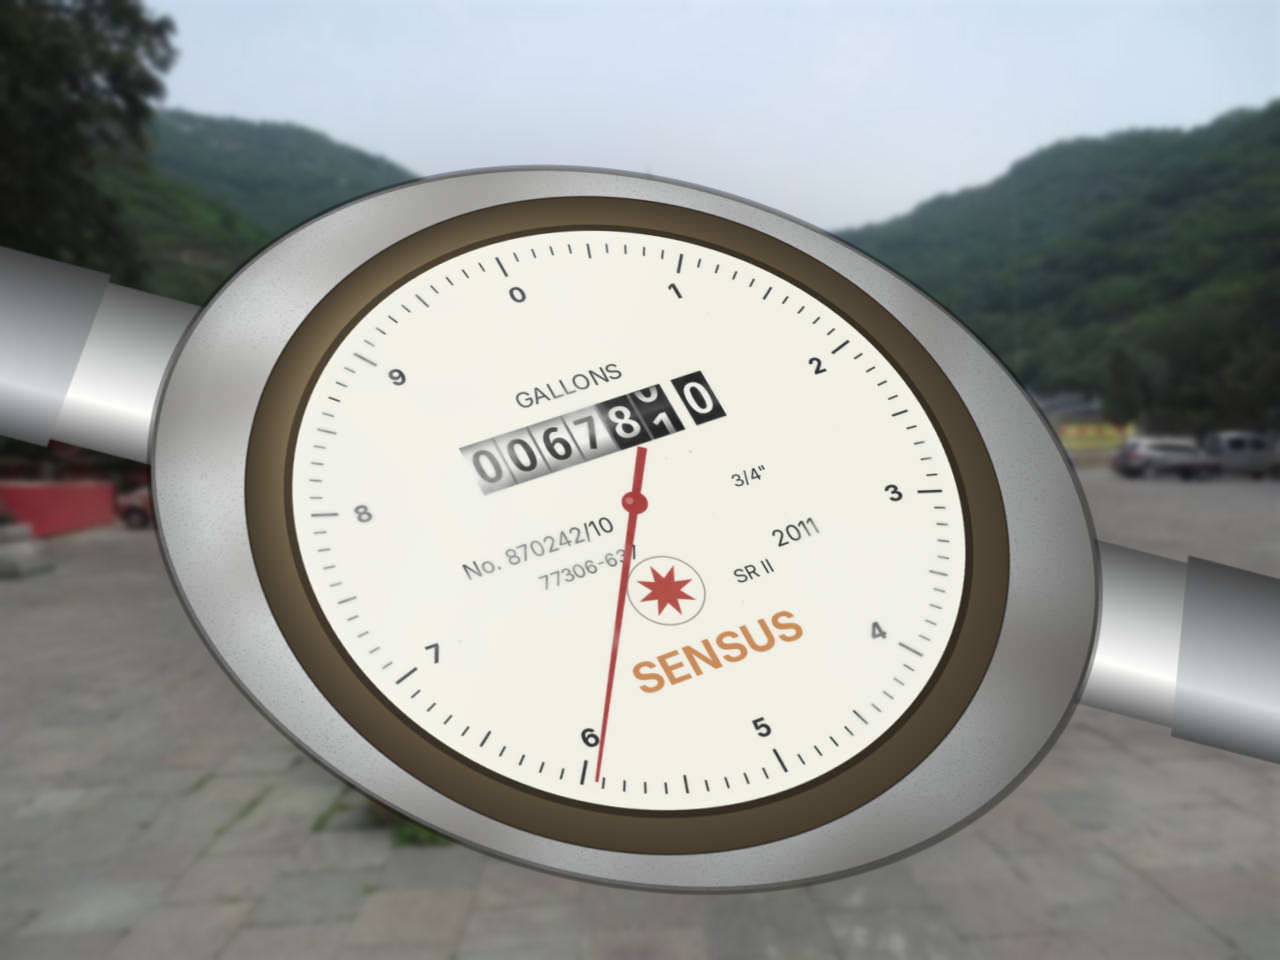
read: 67805.9 gal
